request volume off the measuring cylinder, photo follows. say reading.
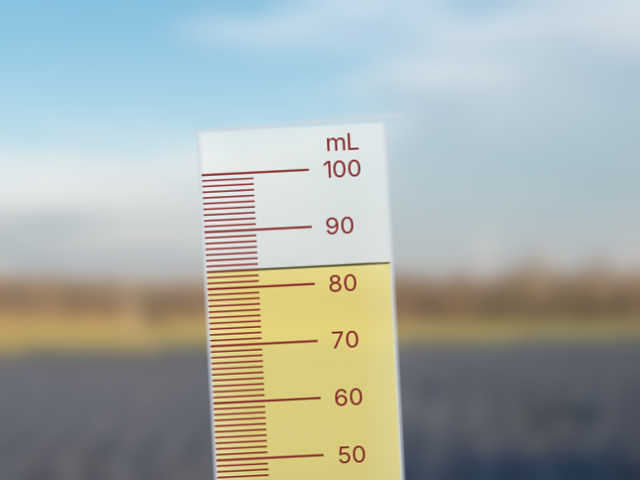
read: 83 mL
